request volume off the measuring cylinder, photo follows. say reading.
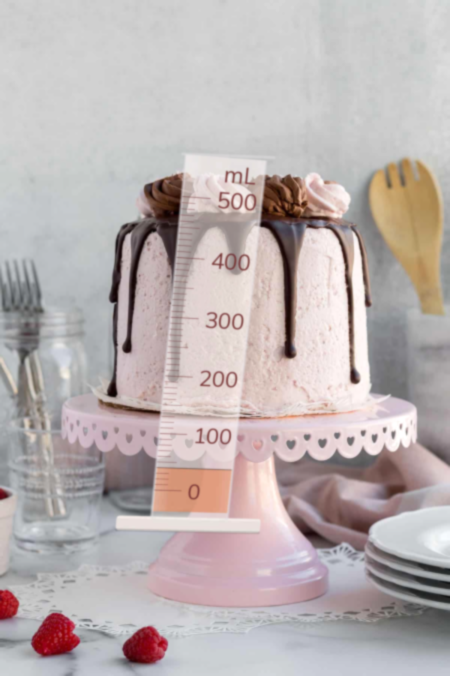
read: 40 mL
